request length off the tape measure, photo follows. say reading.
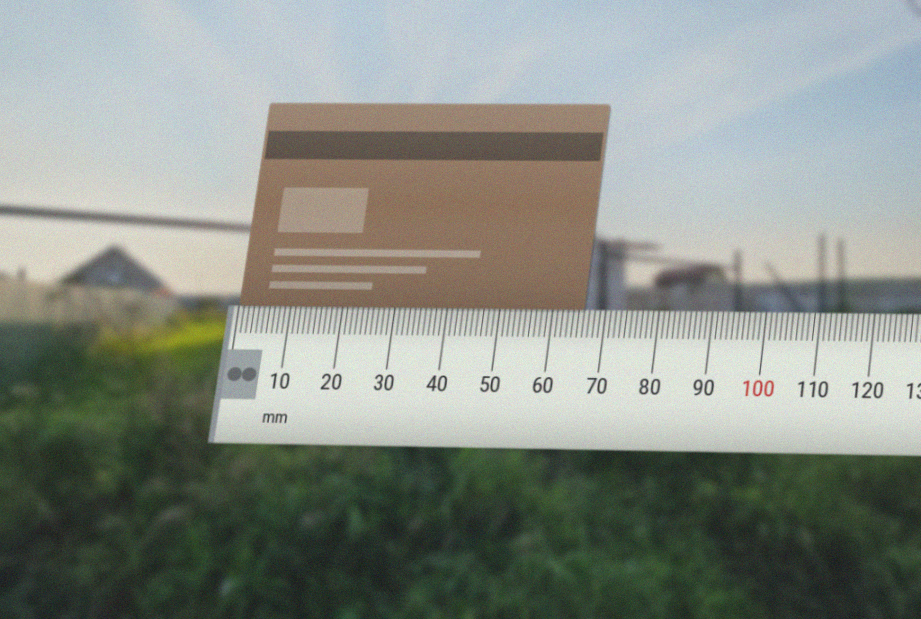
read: 66 mm
